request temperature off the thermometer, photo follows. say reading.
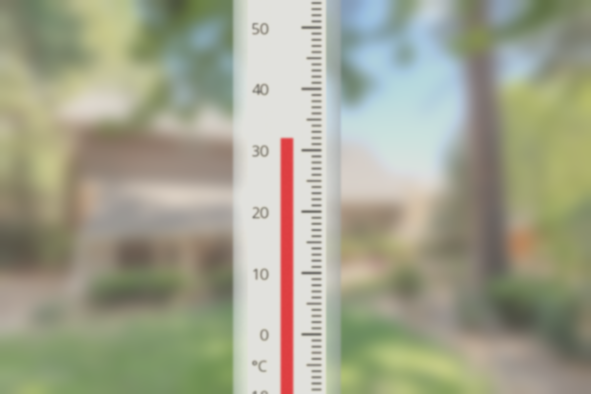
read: 32 °C
